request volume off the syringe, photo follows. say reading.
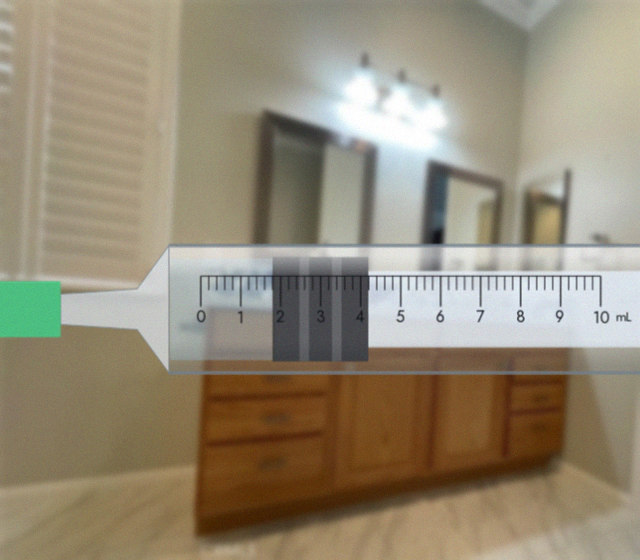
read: 1.8 mL
